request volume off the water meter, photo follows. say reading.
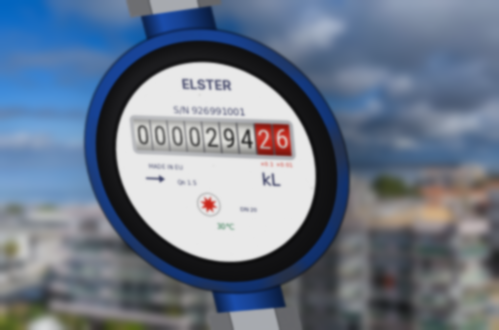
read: 294.26 kL
